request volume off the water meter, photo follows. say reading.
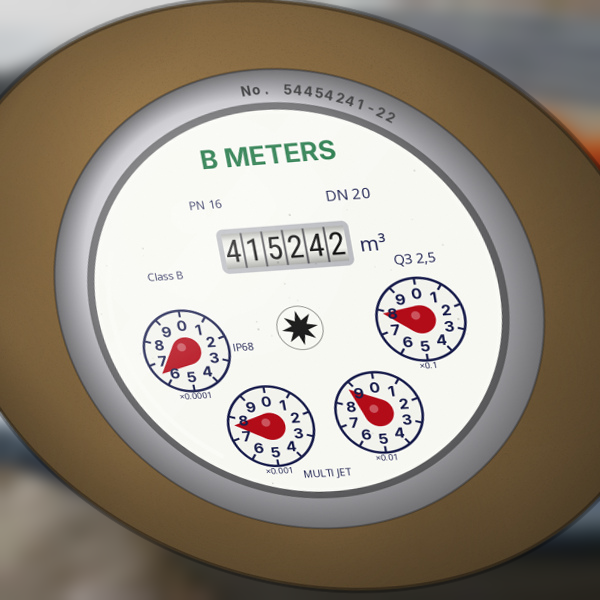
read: 415242.7876 m³
